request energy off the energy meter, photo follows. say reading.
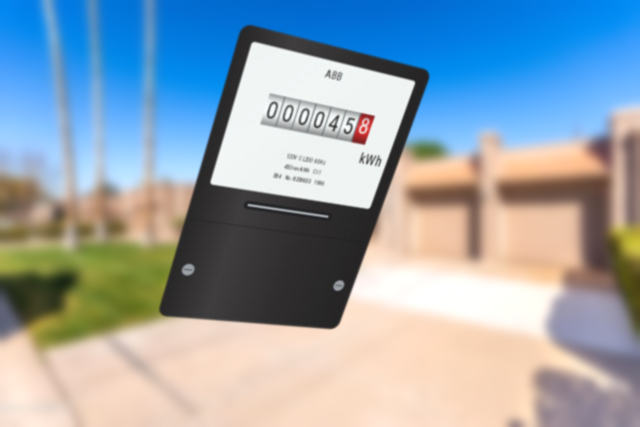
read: 45.8 kWh
